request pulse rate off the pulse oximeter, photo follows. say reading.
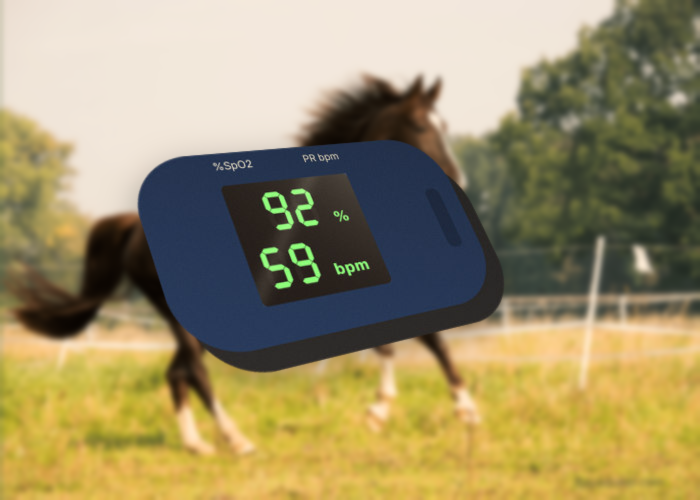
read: 59 bpm
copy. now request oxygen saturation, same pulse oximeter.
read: 92 %
